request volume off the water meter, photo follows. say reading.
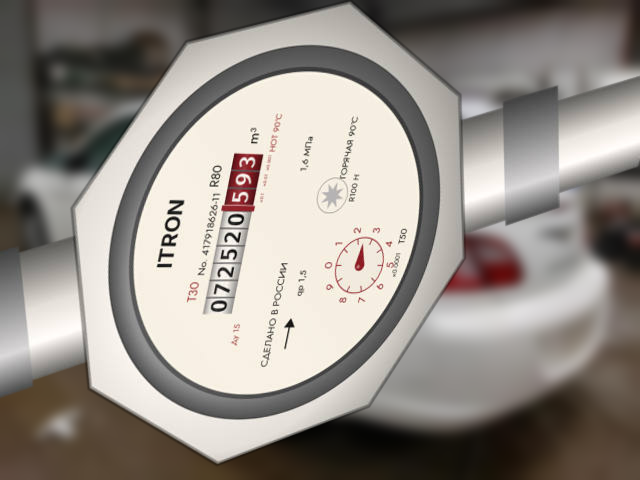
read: 72520.5932 m³
